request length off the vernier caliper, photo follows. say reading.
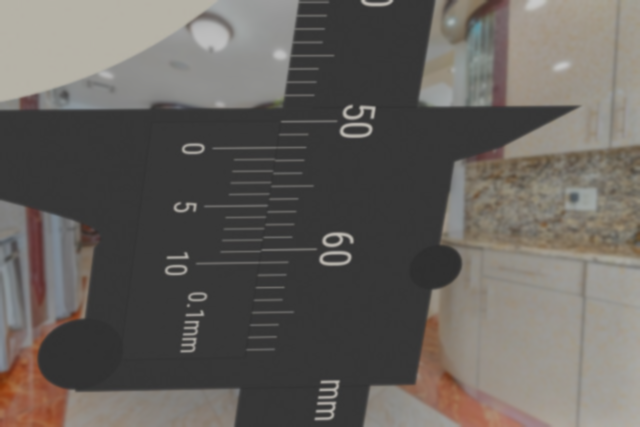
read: 52.0 mm
